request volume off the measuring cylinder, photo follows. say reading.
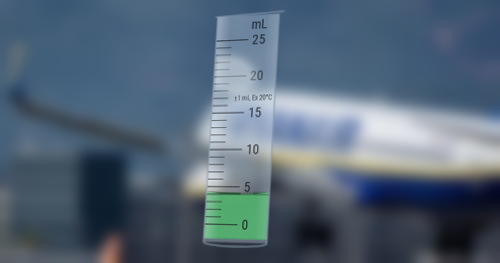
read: 4 mL
